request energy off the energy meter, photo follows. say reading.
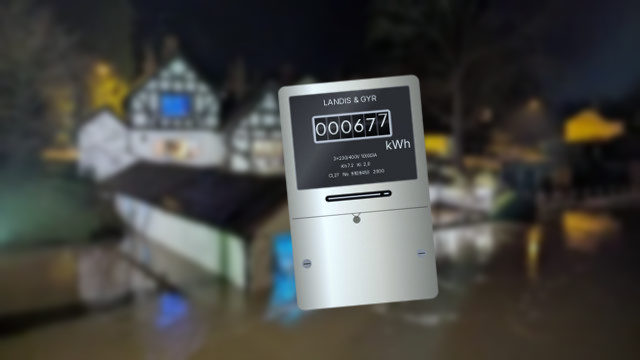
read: 677 kWh
